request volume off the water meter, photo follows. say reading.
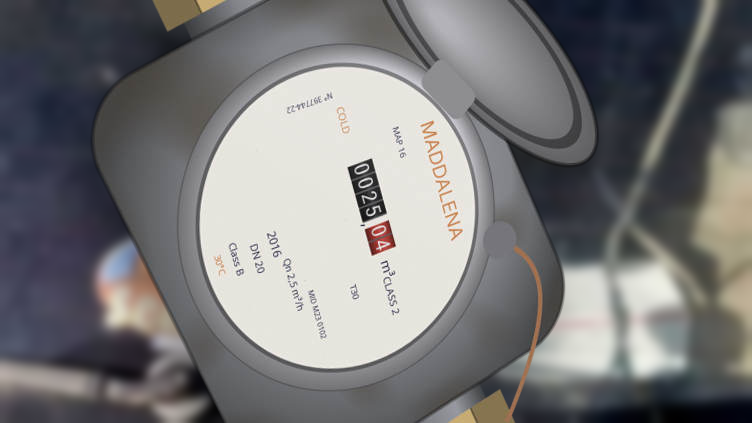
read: 25.04 m³
